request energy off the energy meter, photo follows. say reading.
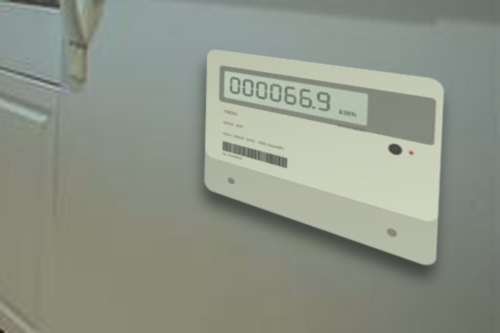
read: 66.9 kWh
